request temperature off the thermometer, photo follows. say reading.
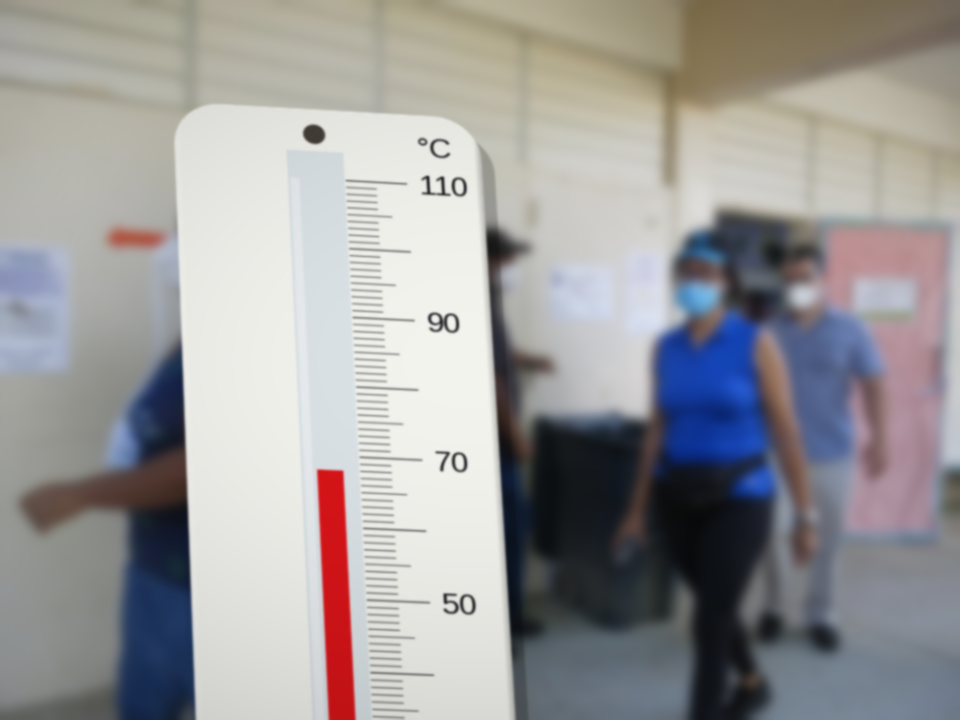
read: 68 °C
